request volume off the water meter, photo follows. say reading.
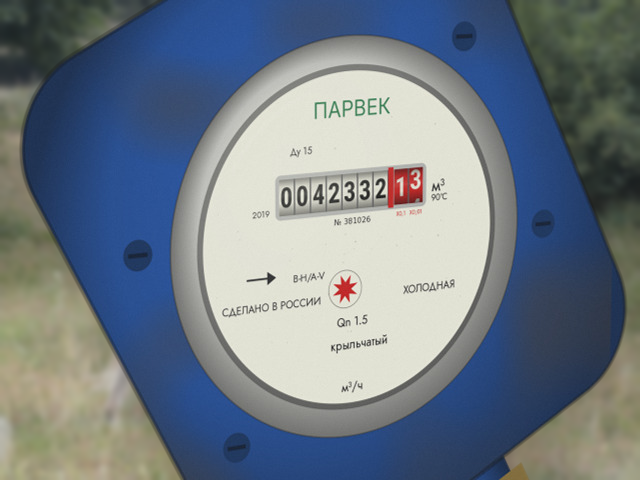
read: 42332.13 m³
